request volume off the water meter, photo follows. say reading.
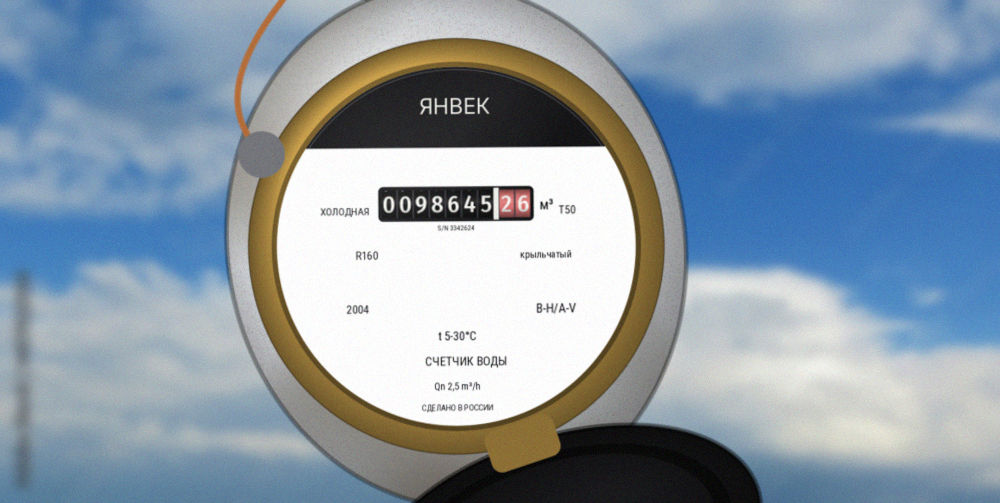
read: 98645.26 m³
